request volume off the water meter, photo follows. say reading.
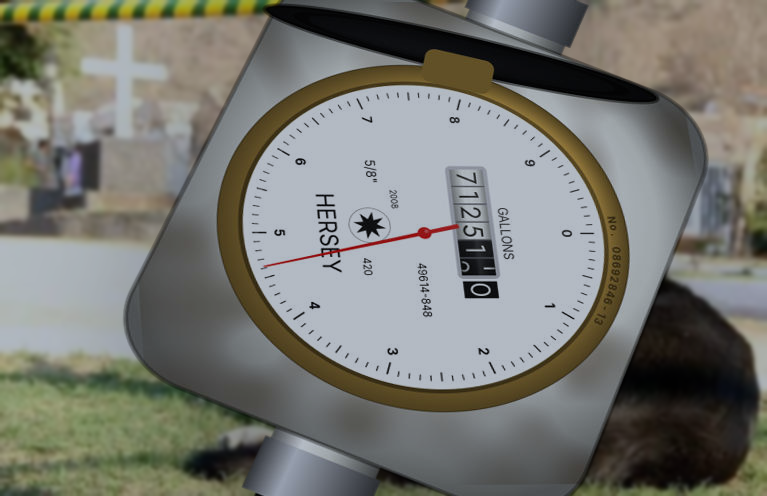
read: 7125114.6 gal
